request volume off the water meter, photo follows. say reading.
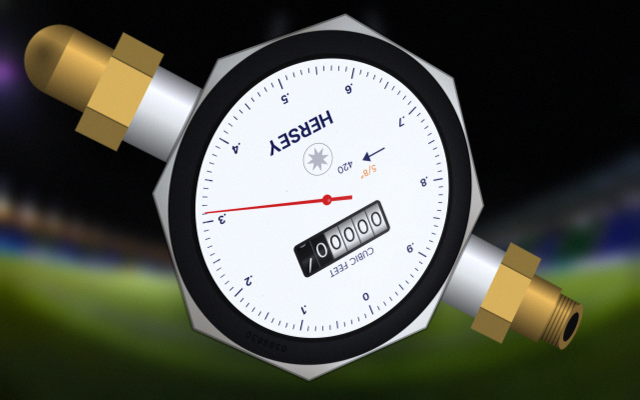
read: 7.31 ft³
